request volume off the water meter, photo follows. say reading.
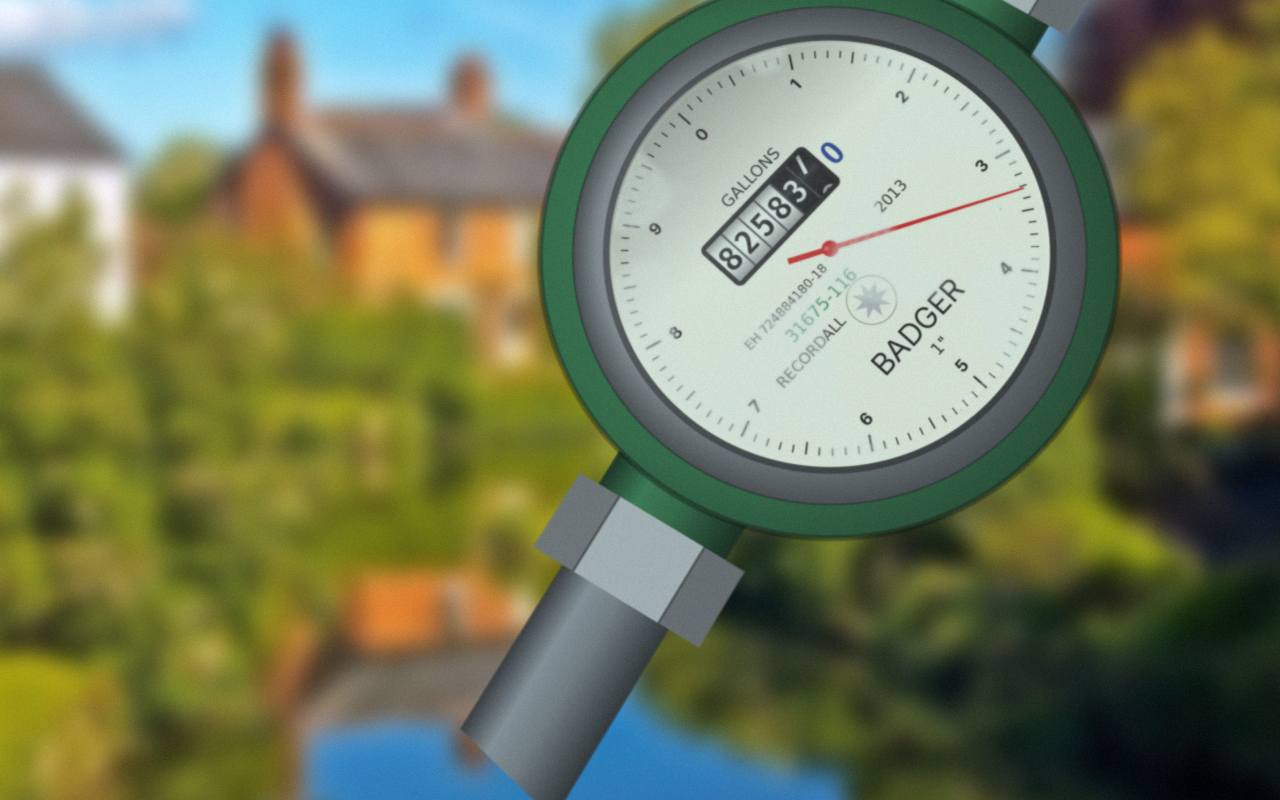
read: 8258373.3 gal
